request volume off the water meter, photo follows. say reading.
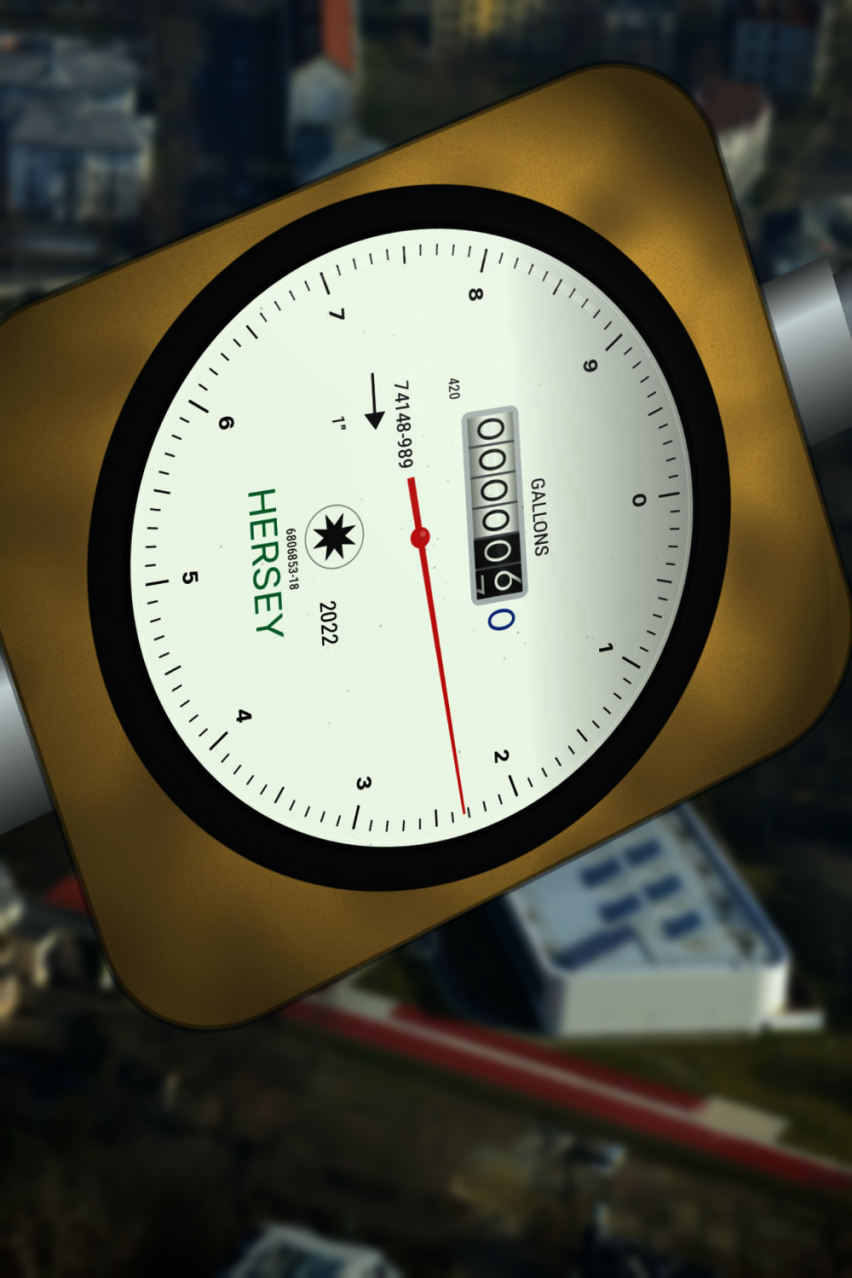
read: 62.3 gal
